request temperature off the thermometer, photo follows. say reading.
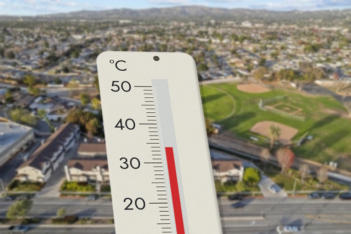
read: 34 °C
